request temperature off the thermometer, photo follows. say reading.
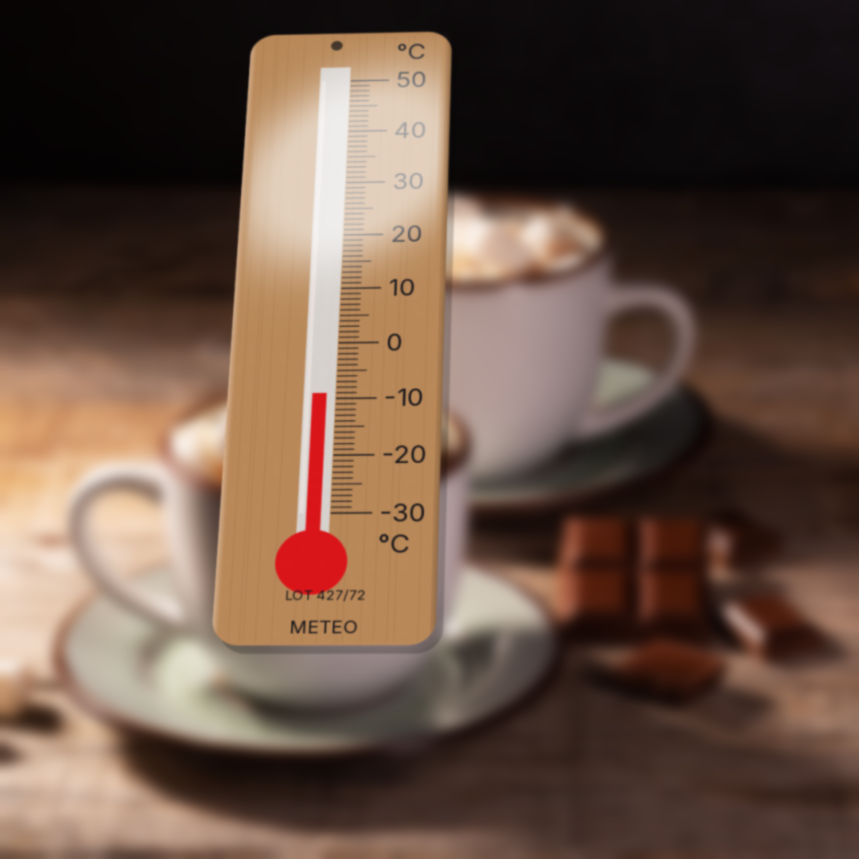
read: -9 °C
